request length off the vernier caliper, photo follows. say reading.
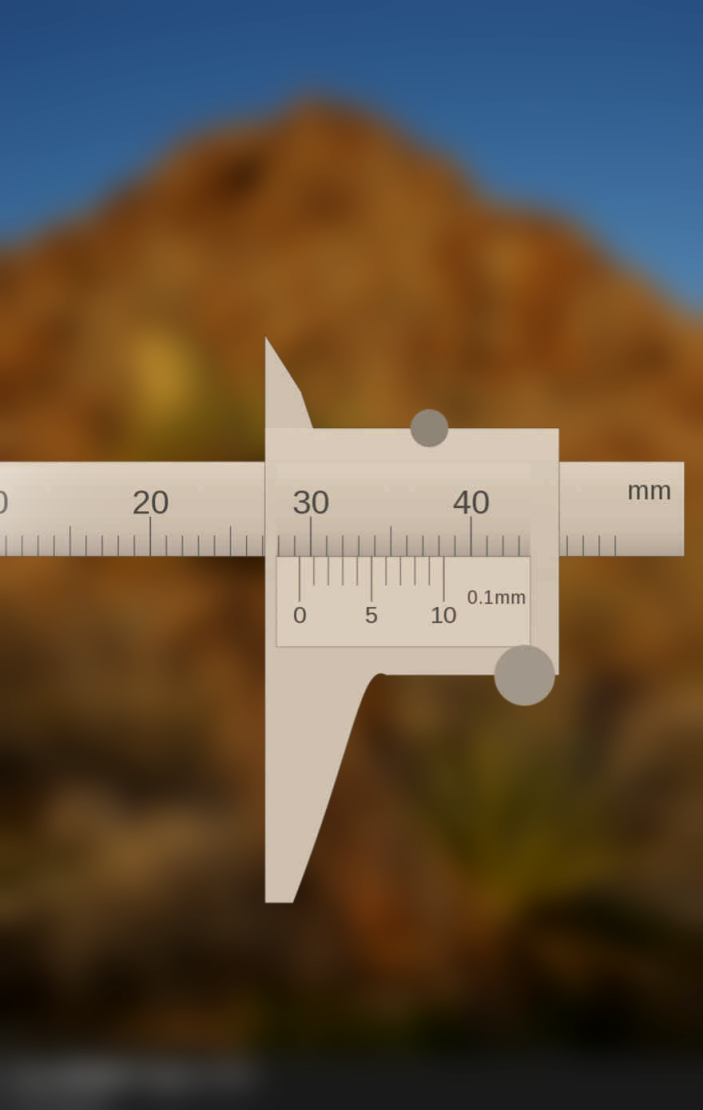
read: 29.3 mm
